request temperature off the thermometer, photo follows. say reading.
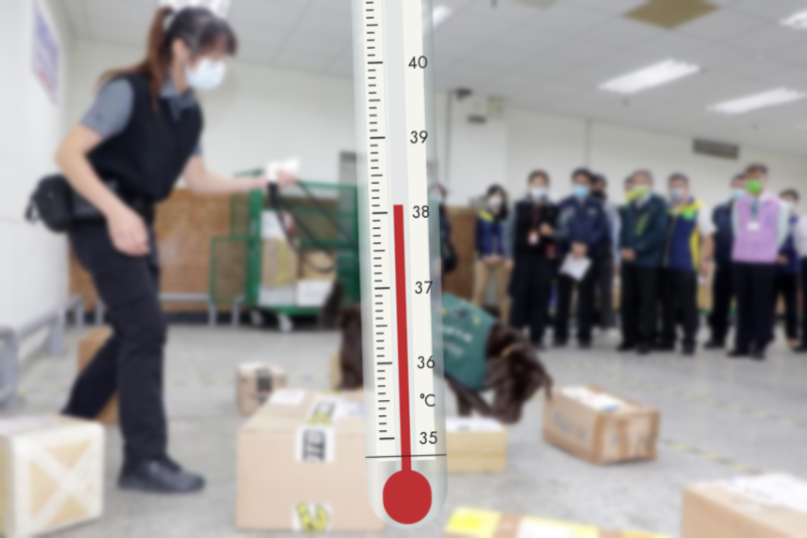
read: 38.1 °C
